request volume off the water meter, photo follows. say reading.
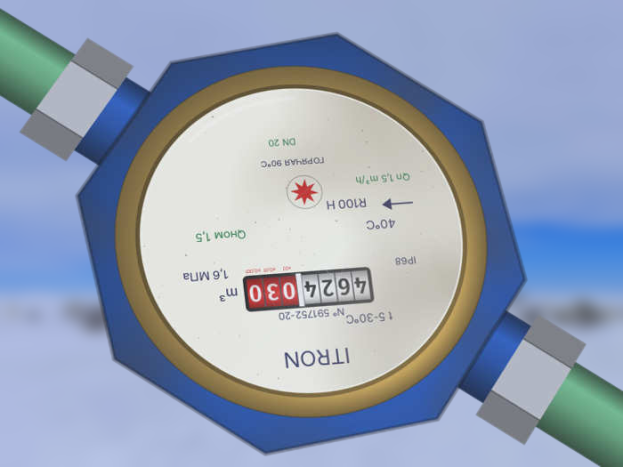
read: 4624.030 m³
